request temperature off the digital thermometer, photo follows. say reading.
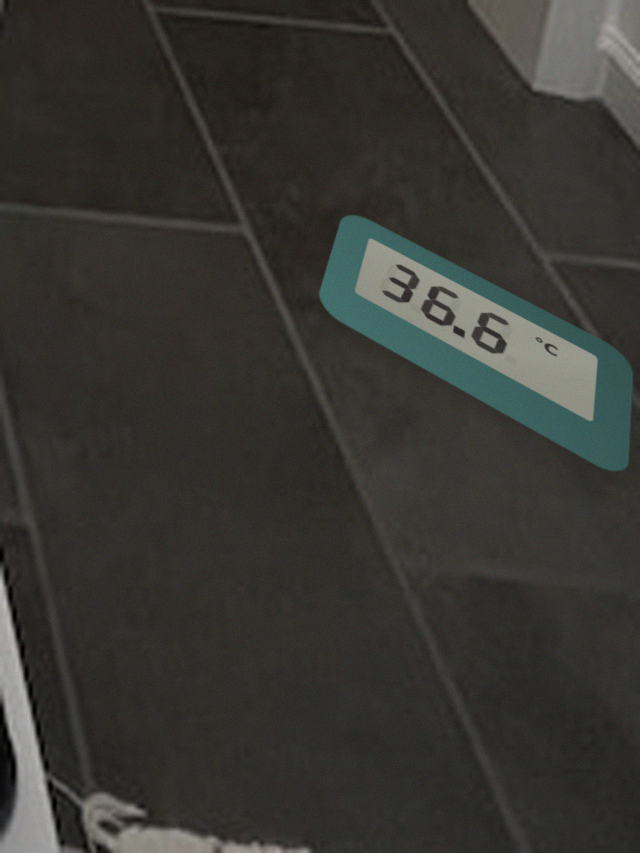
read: 36.6 °C
